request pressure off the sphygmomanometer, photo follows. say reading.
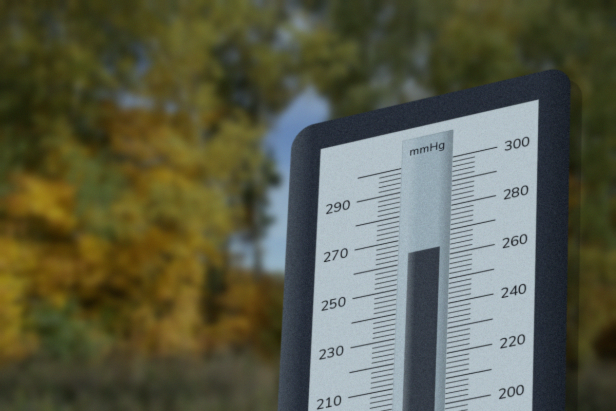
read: 264 mmHg
